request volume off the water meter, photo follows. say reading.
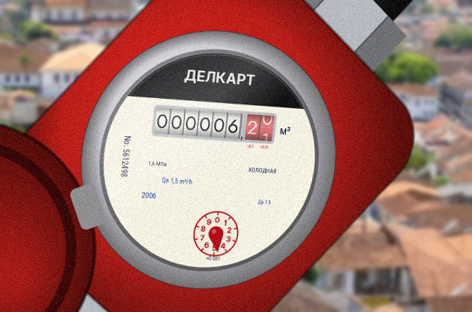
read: 6.204 m³
